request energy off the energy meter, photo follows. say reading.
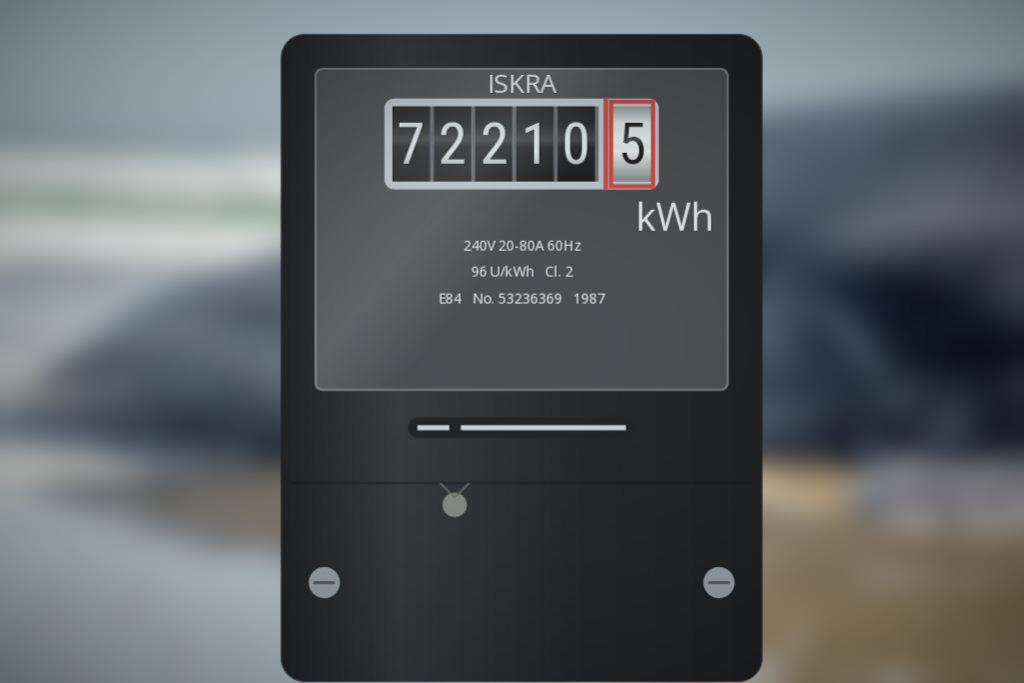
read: 72210.5 kWh
